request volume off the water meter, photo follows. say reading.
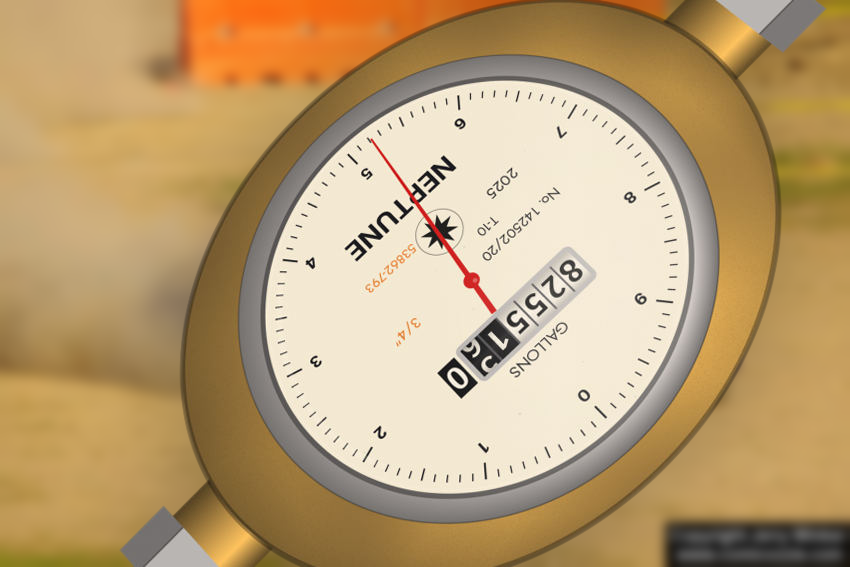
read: 8255155.2 gal
